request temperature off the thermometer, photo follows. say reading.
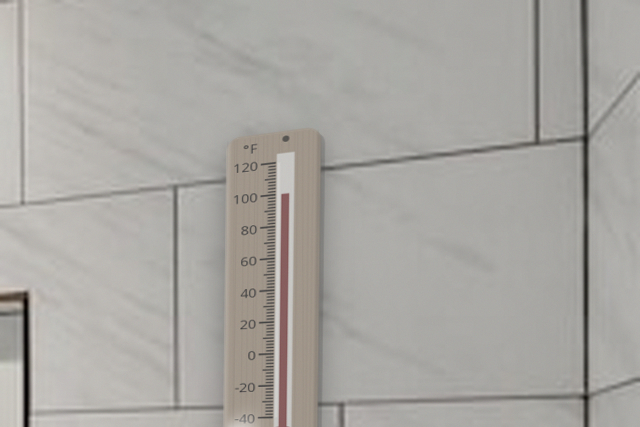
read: 100 °F
